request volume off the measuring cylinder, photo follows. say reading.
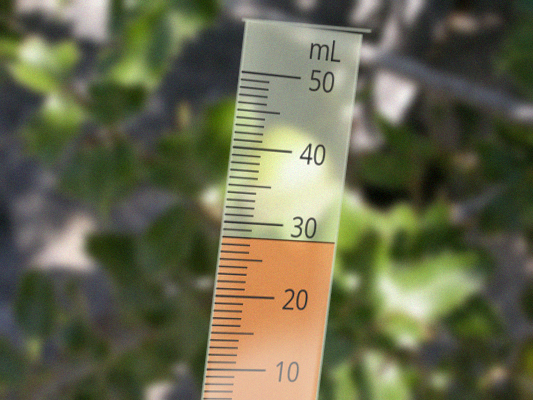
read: 28 mL
